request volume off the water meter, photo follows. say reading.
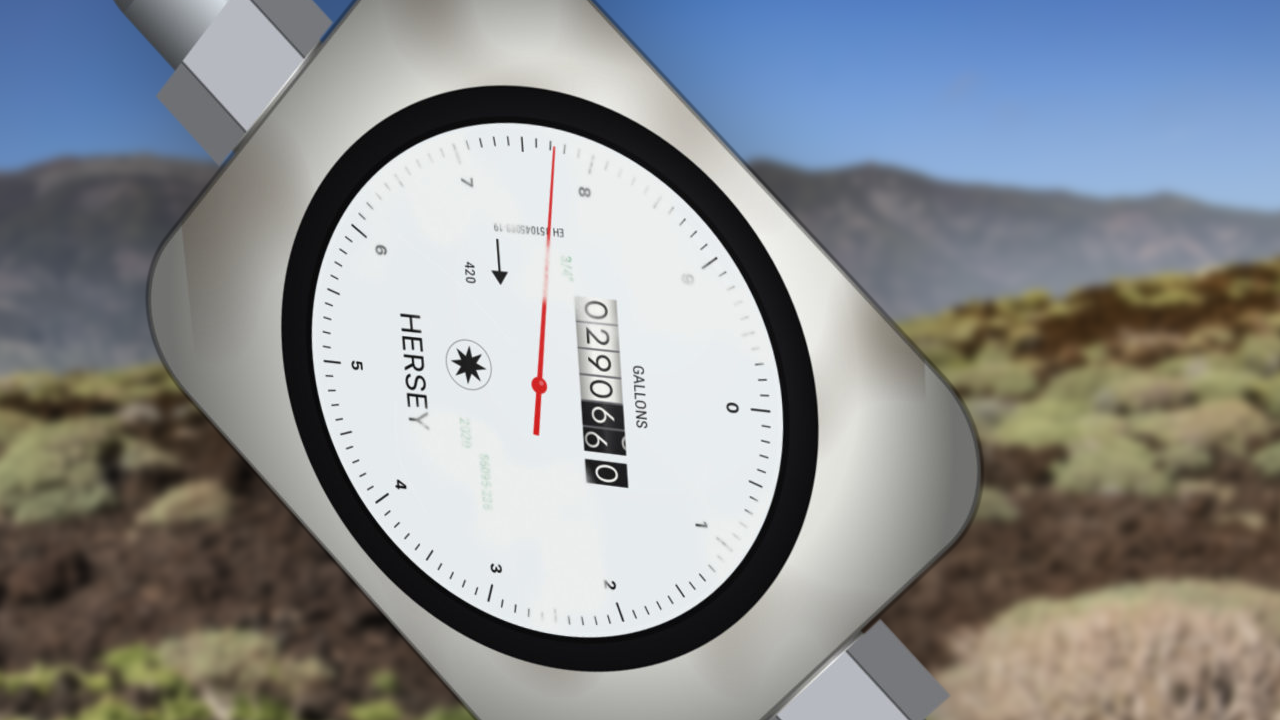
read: 290657.7 gal
